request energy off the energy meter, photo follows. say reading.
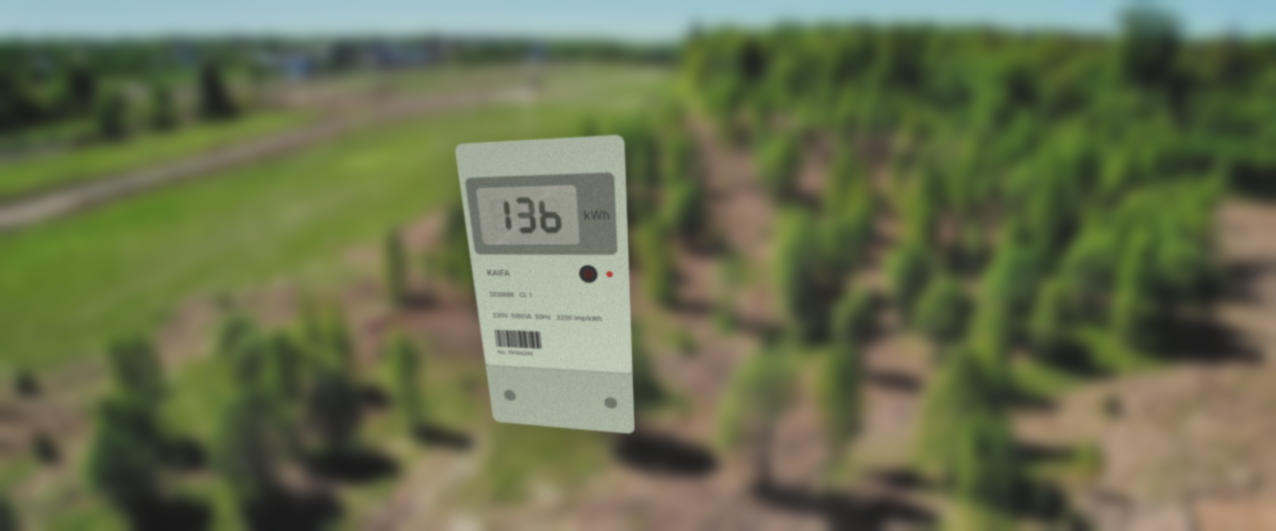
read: 136 kWh
